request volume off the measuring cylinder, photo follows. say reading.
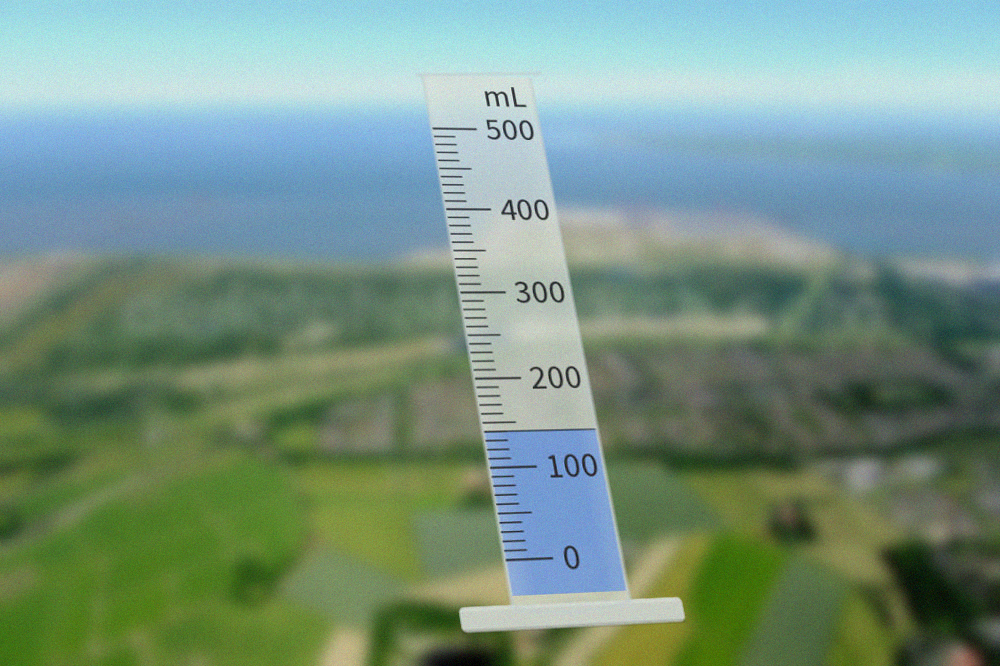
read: 140 mL
